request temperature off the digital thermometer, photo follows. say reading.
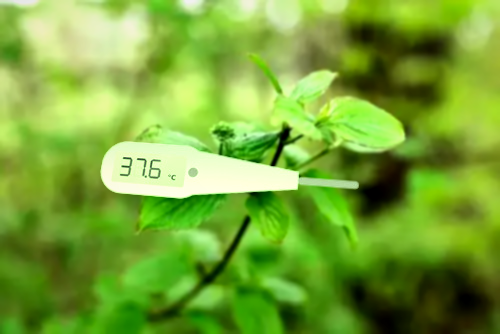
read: 37.6 °C
